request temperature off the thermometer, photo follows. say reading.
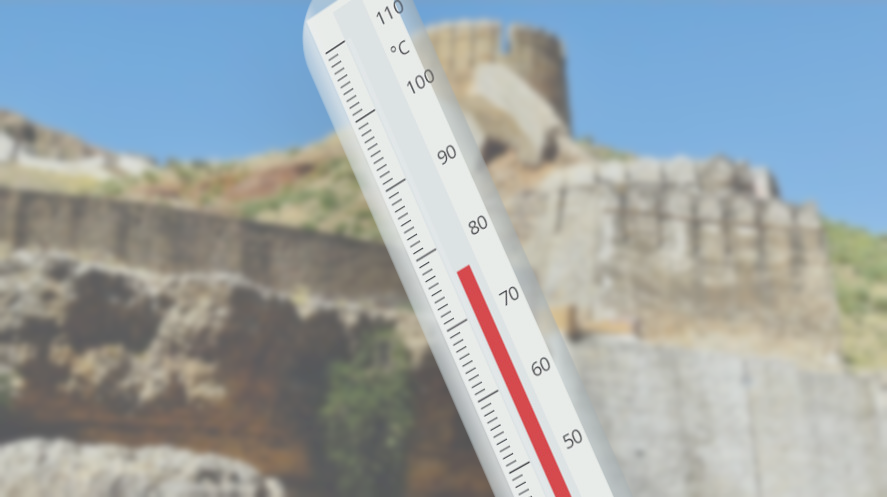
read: 76 °C
